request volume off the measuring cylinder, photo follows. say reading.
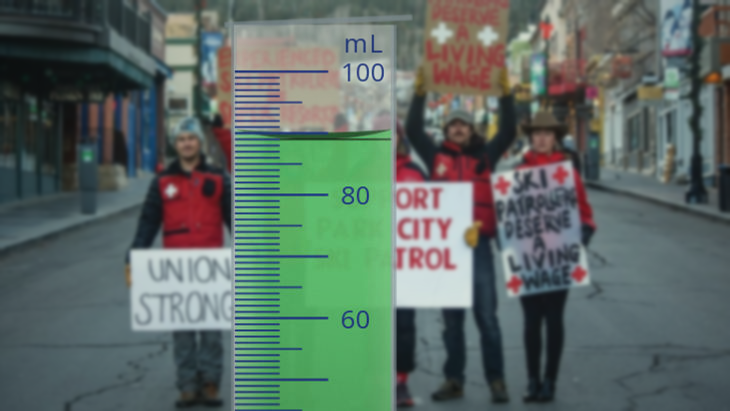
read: 89 mL
